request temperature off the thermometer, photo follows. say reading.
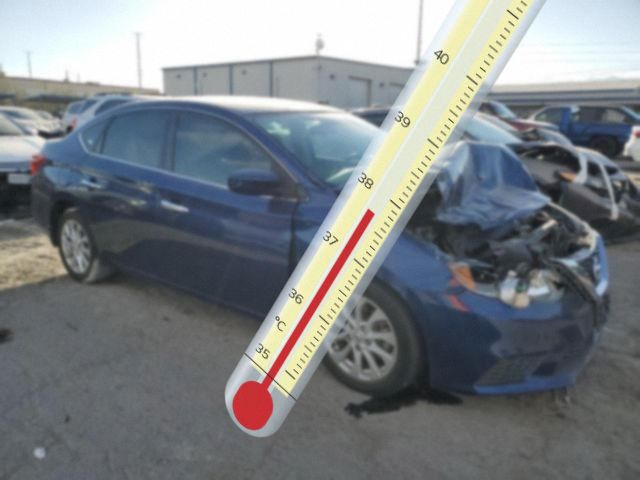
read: 37.7 °C
